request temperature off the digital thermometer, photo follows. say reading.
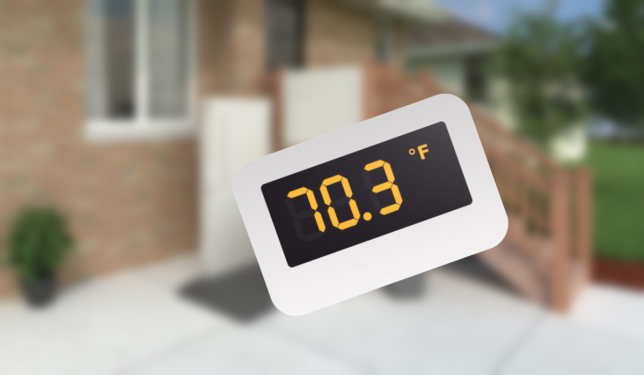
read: 70.3 °F
